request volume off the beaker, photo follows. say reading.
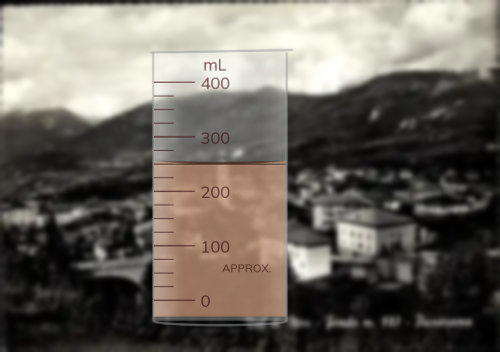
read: 250 mL
